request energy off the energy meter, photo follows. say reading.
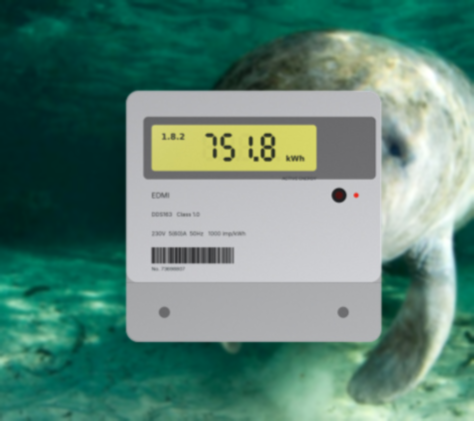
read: 751.8 kWh
